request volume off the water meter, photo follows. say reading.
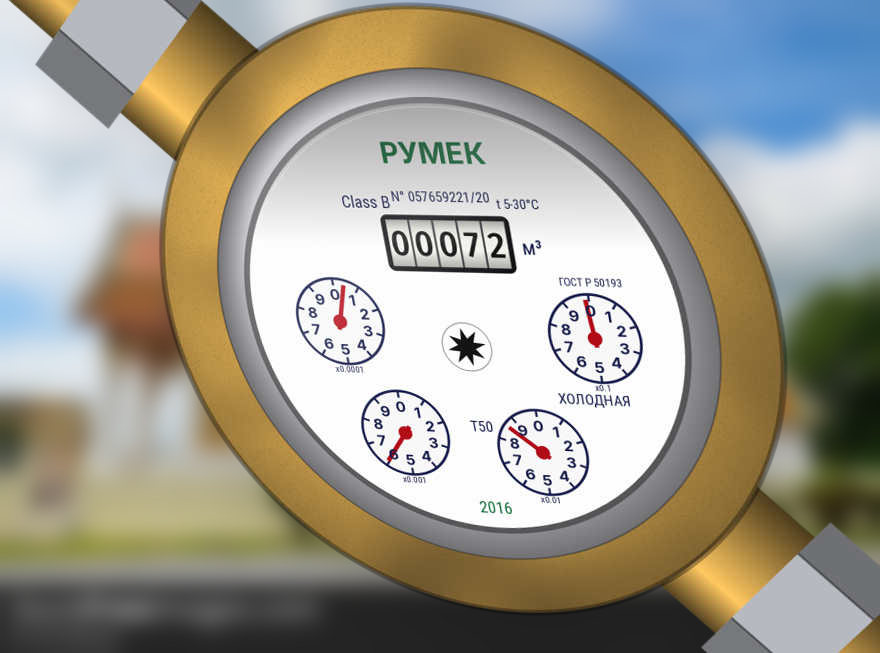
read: 71.9860 m³
